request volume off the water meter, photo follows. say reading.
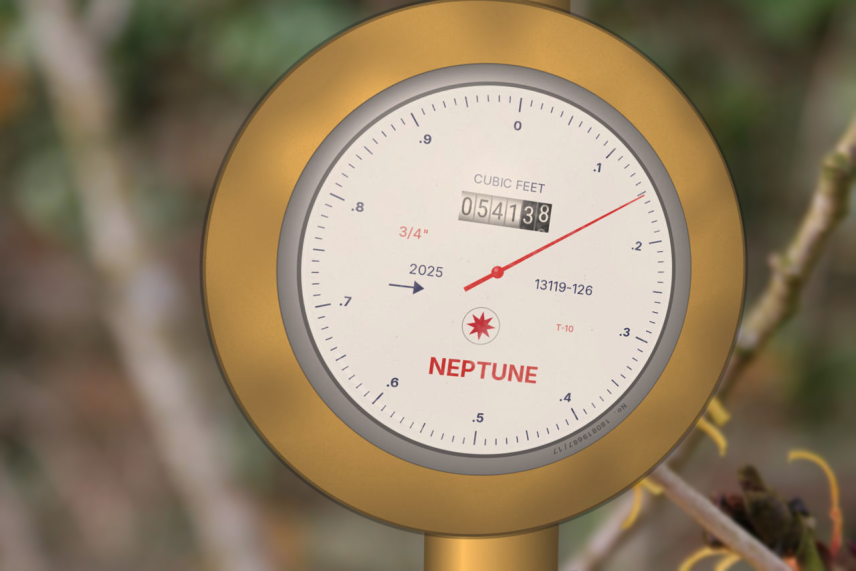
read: 54138.15 ft³
